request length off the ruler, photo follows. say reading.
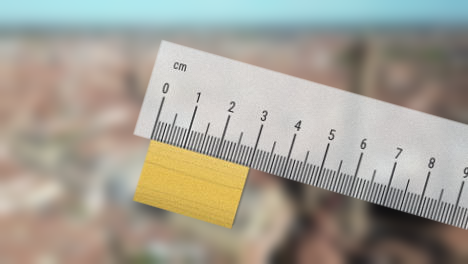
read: 3 cm
